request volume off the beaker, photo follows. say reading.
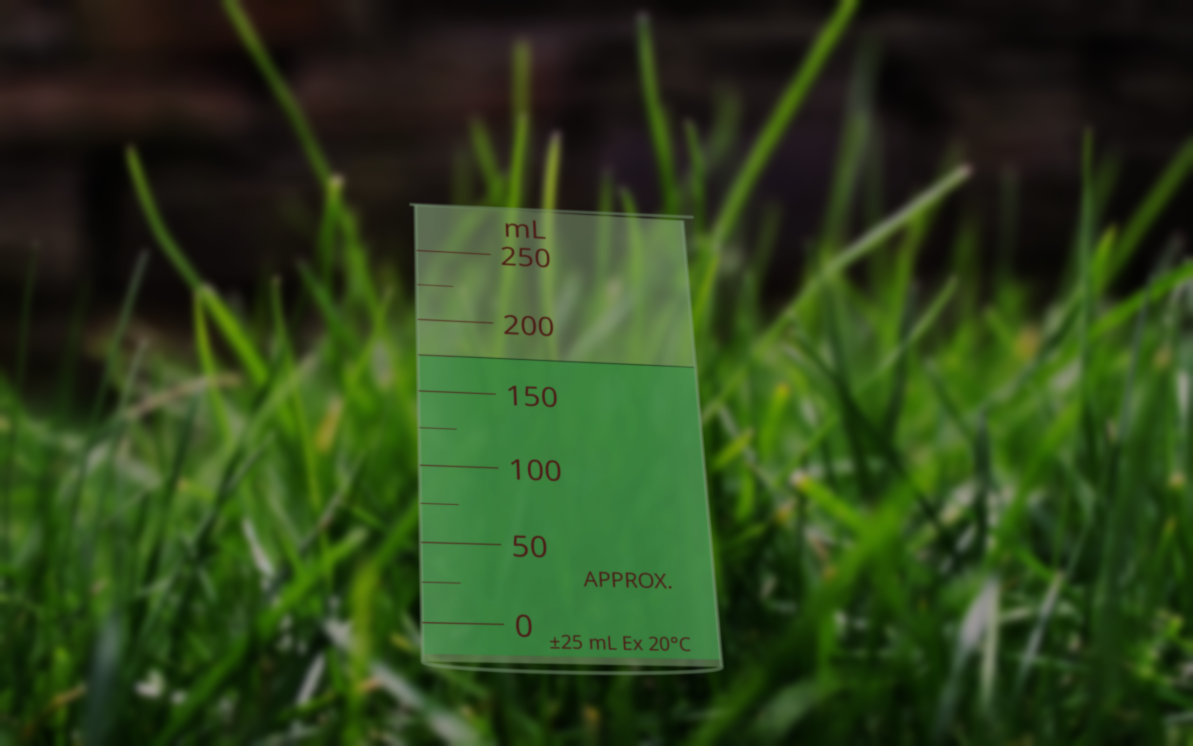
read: 175 mL
